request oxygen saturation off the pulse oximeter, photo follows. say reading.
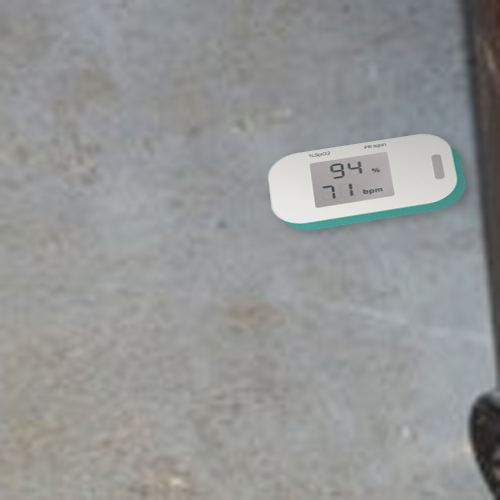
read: 94 %
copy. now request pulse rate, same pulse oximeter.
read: 71 bpm
